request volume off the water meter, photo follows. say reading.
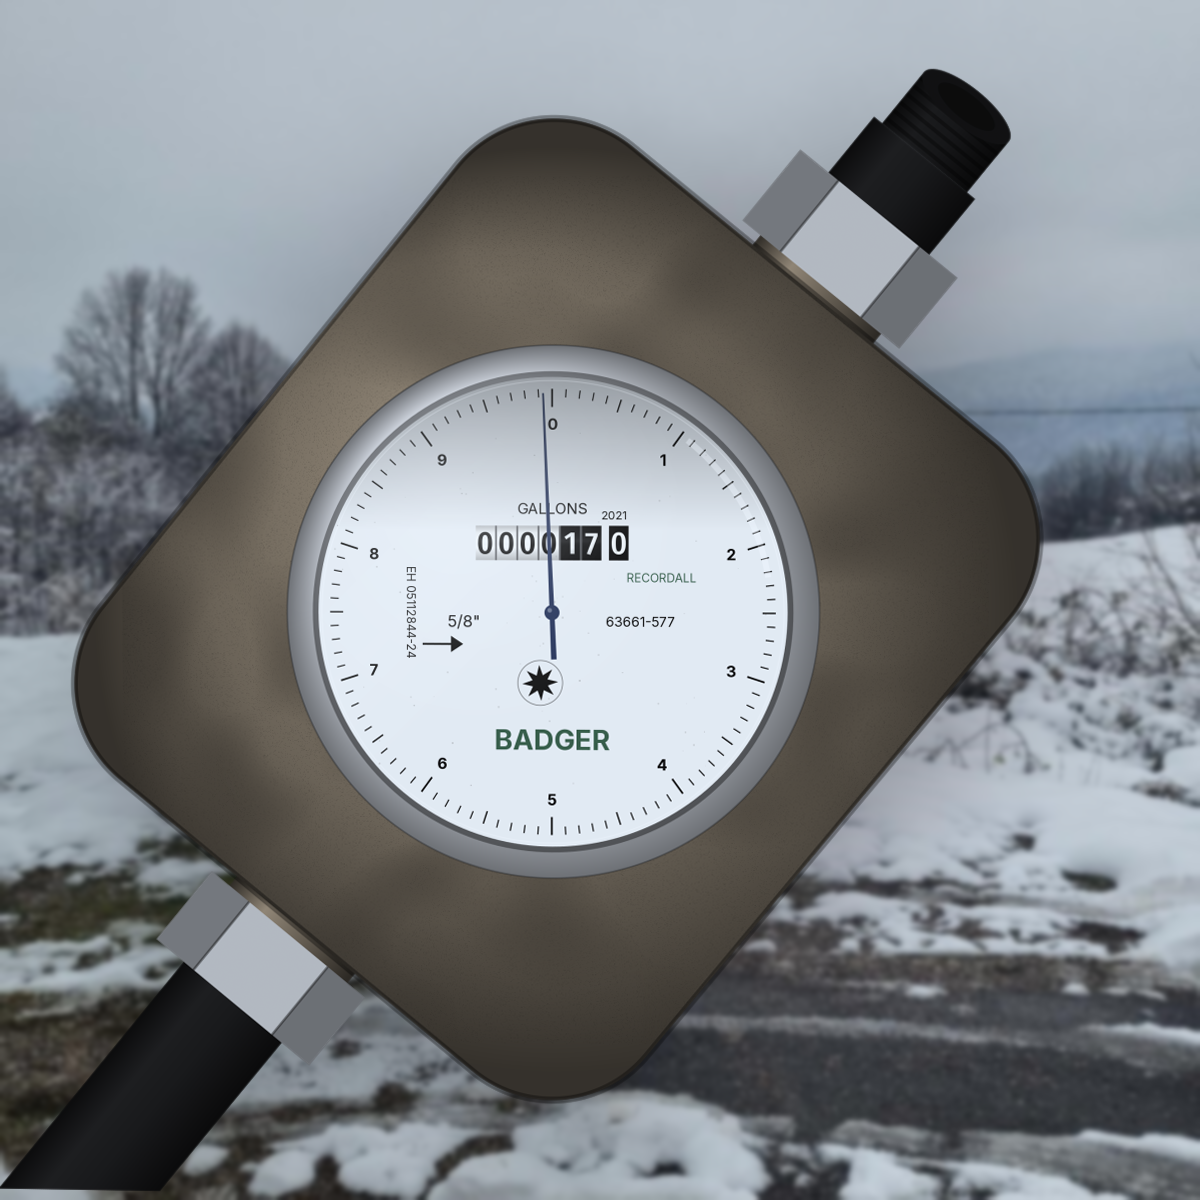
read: 169.9 gal
